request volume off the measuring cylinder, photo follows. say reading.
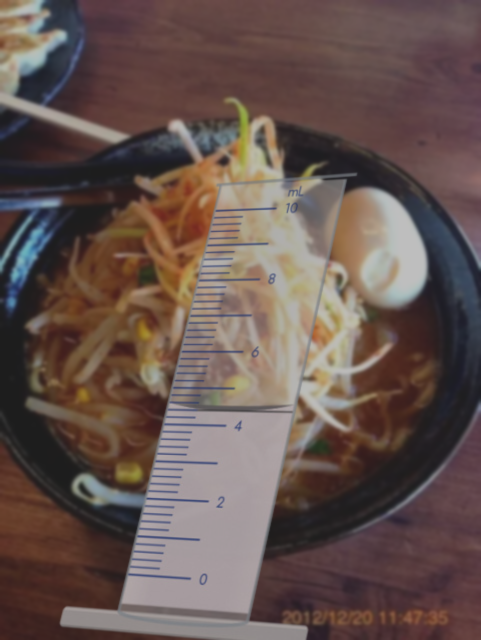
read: 4.4 mL
